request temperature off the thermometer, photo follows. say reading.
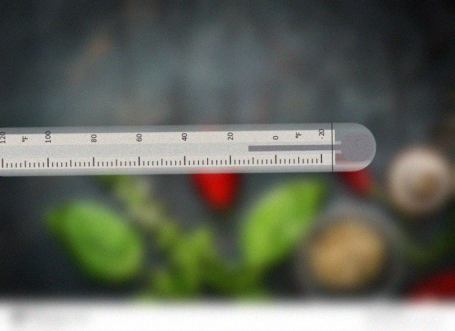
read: 12 °F
